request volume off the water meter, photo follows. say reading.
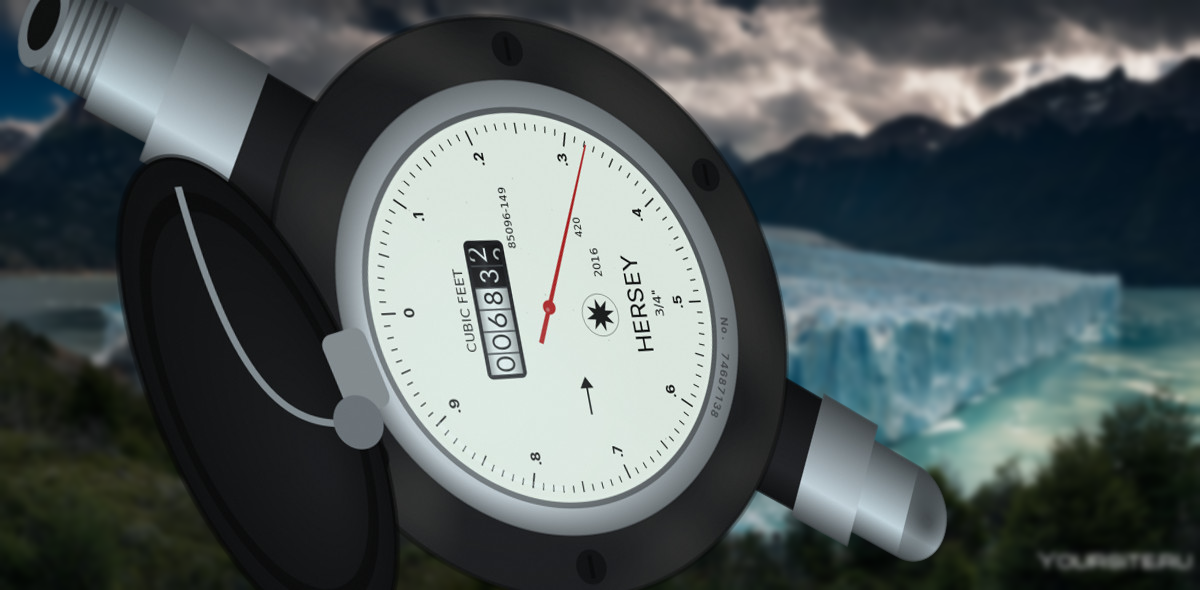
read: 6832.32 ft³
